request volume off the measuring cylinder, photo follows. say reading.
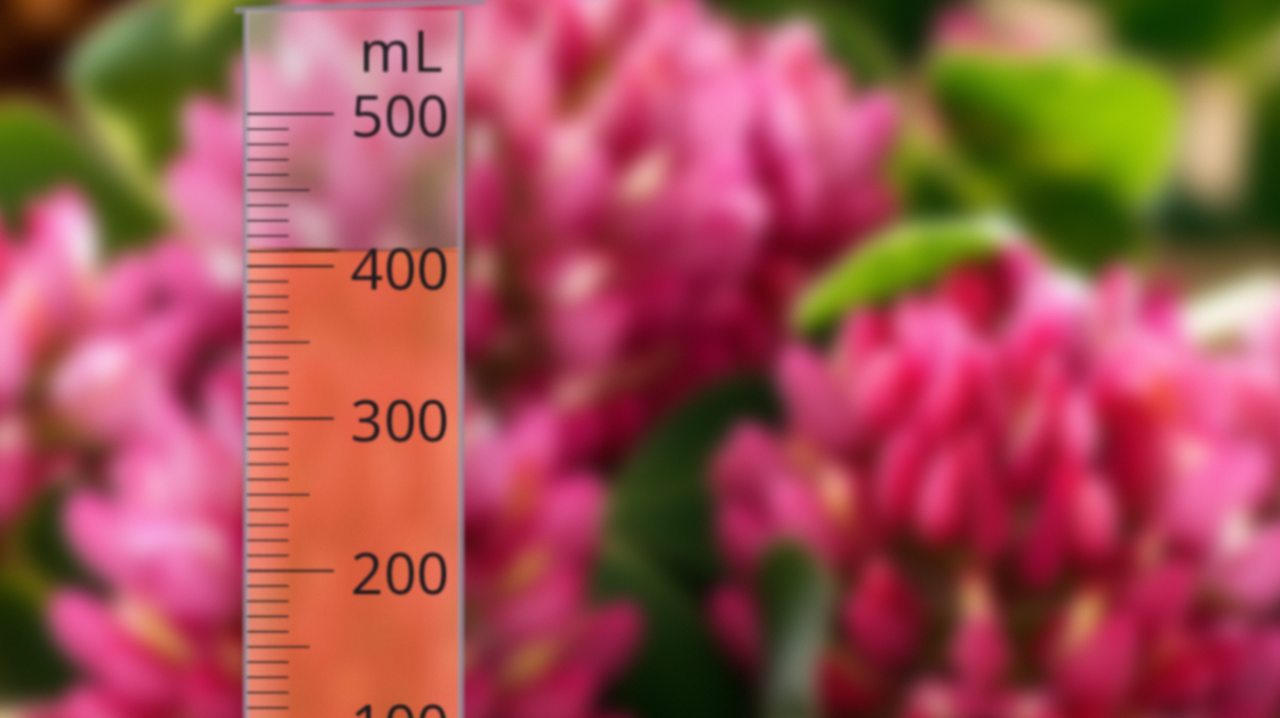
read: 410 mL
